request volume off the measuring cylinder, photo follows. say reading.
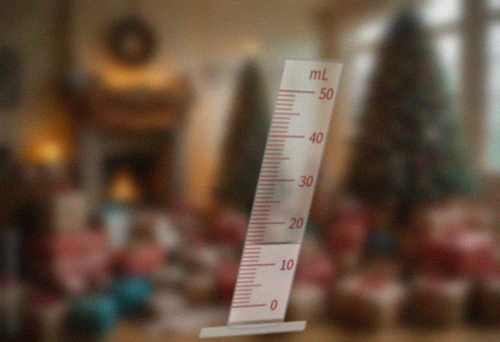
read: 15 mL
